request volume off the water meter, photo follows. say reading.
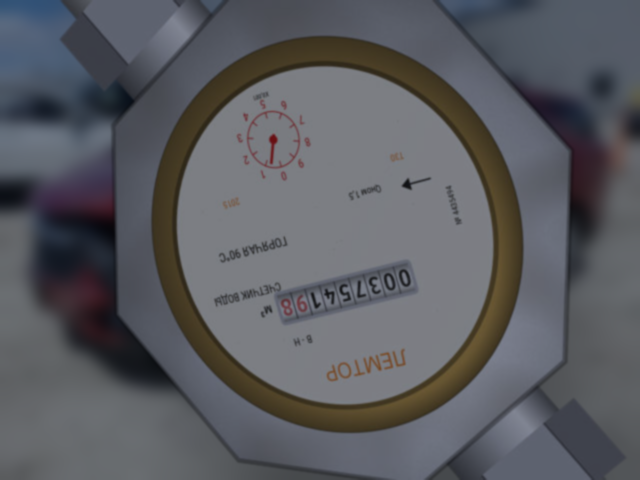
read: 37541.980 m³
